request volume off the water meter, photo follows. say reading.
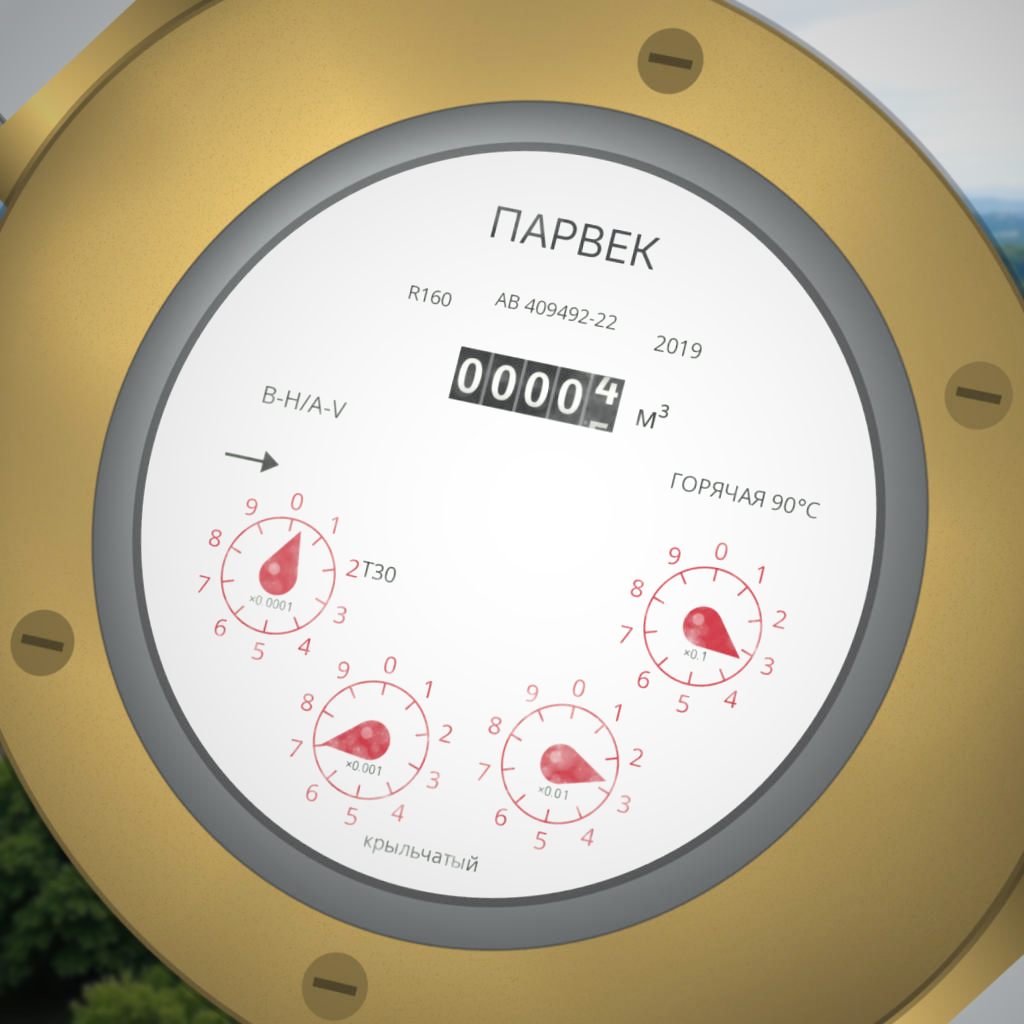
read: 4.3270 m³
